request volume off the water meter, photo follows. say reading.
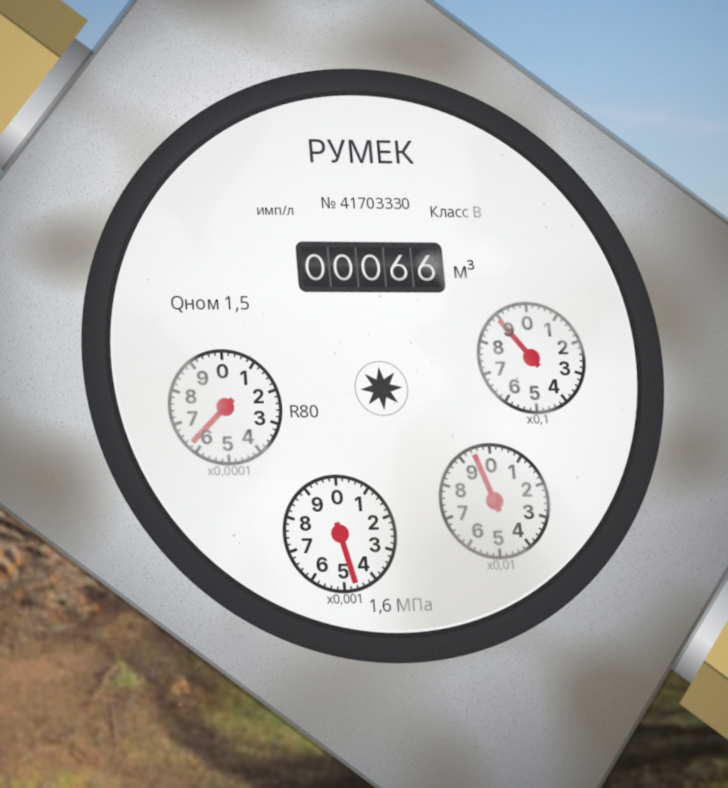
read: 66.8946 m³
